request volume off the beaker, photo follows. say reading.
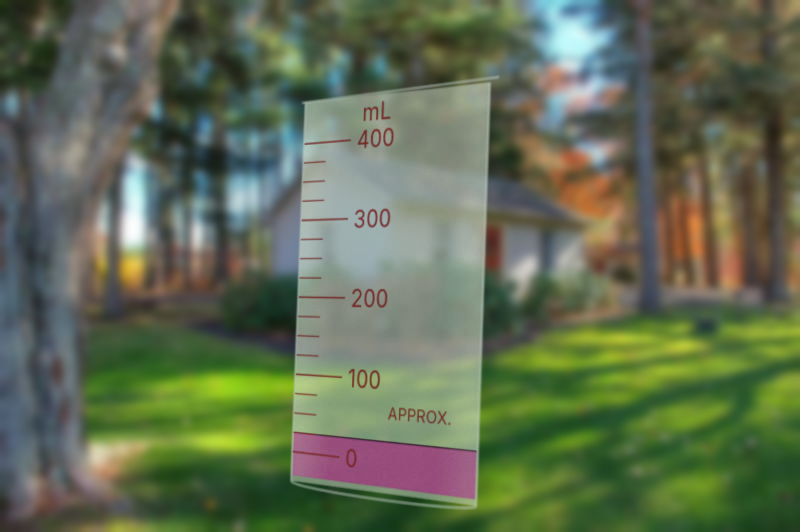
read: 25 mL
